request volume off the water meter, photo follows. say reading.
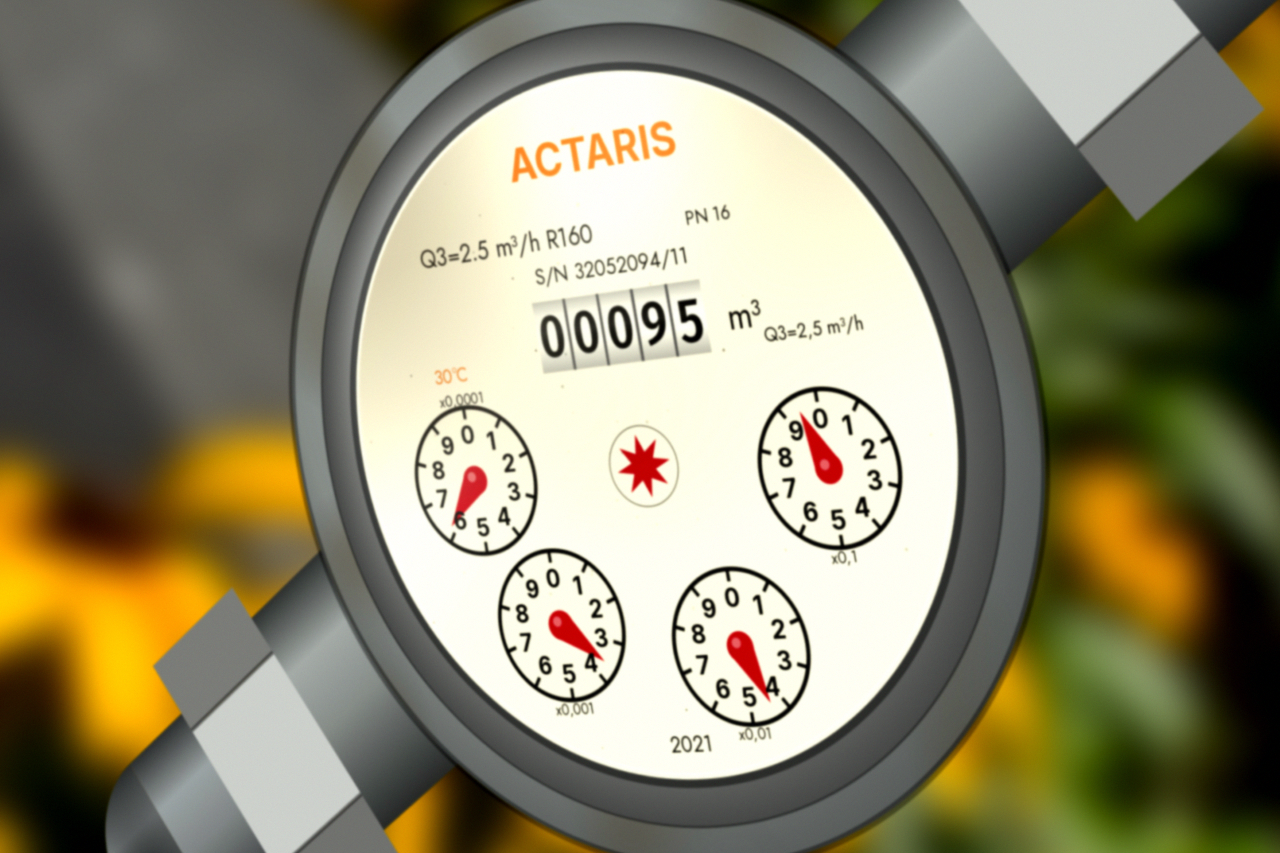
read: 94.9436 m³
